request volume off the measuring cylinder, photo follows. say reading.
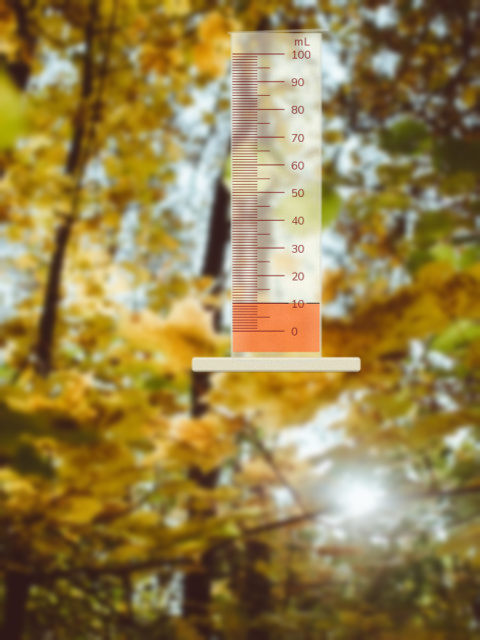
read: 10 mL
